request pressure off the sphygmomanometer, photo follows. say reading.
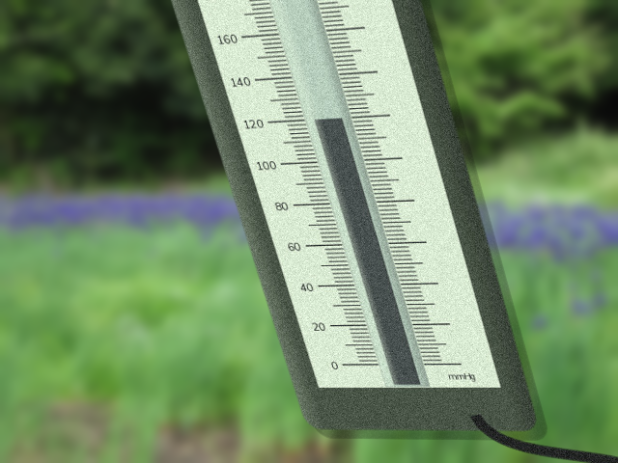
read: 120 mmHg
